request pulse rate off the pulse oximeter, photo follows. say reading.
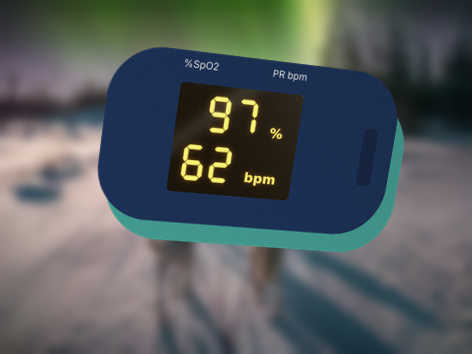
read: 62 bpm
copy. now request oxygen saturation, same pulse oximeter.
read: 97 %
